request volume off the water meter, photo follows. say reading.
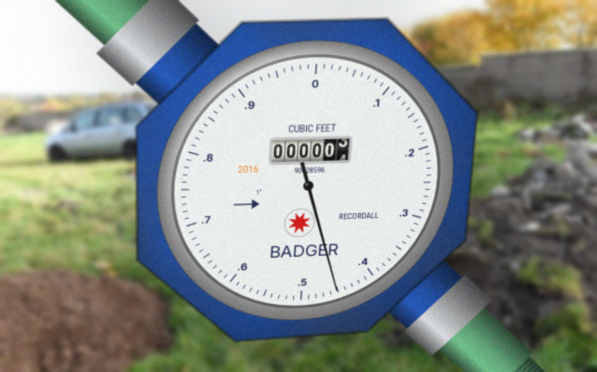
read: 3.45 ft³
